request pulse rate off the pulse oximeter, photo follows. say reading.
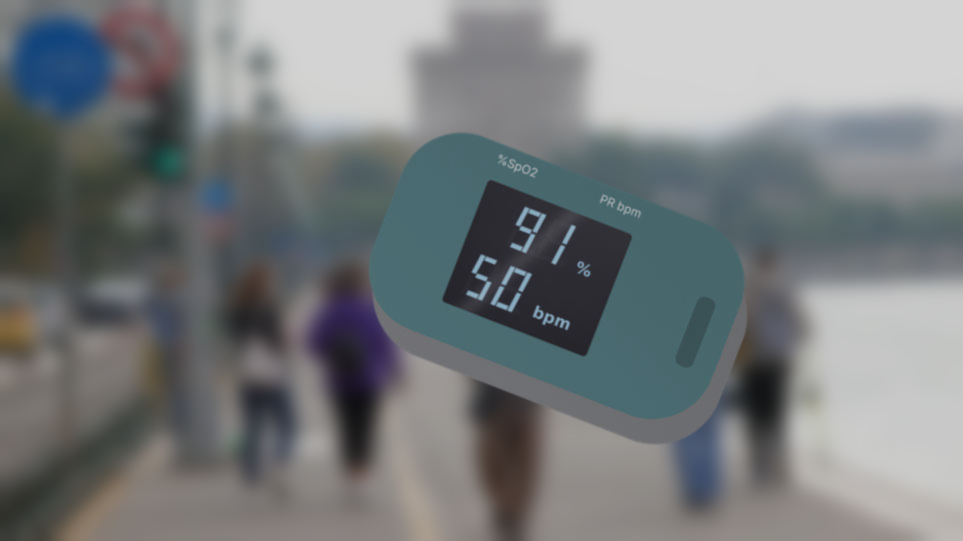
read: 50 bpm
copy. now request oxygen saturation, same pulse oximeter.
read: 91 %
